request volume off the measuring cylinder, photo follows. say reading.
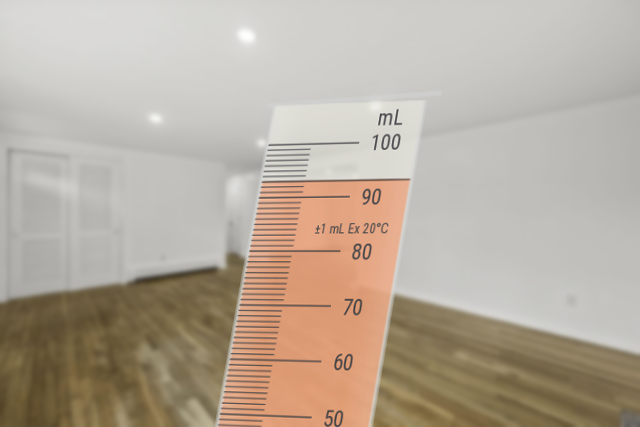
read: 93 mL
